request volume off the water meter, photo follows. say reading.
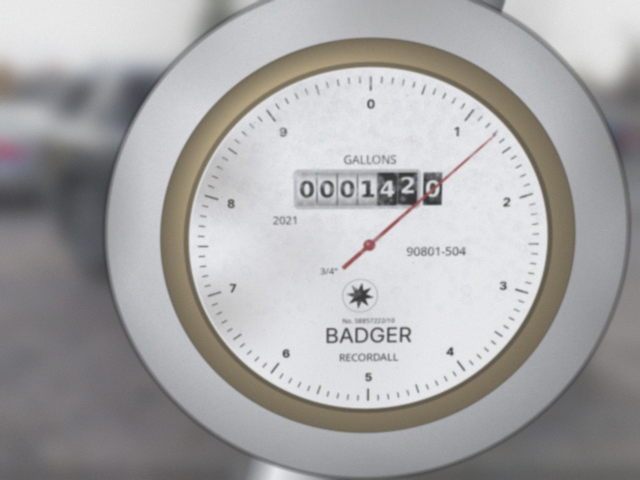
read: 1421.3 gal
